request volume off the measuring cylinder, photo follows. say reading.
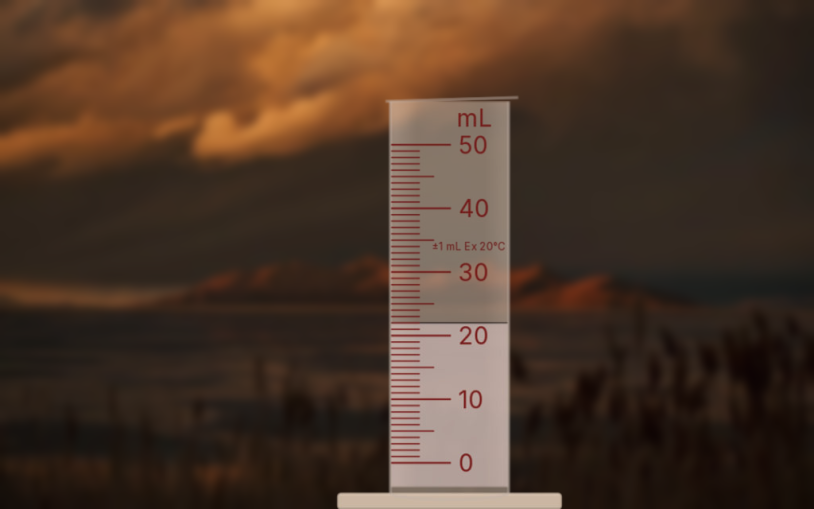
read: 22 mL
